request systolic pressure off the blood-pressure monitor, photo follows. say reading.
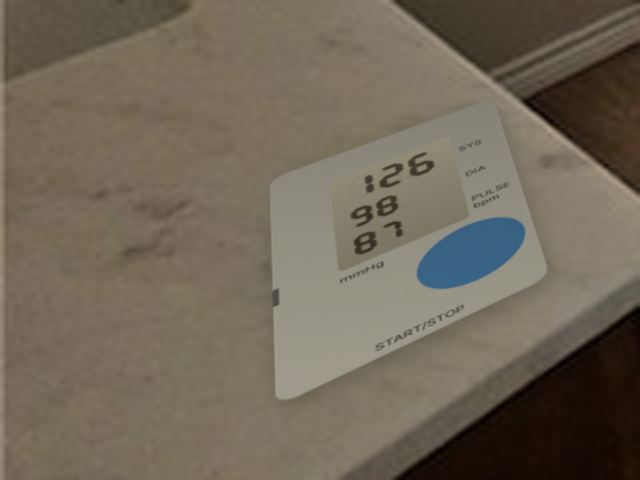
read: 126 mmHg
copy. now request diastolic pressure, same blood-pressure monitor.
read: 98 mmHg
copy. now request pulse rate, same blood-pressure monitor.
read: 87 bpm
